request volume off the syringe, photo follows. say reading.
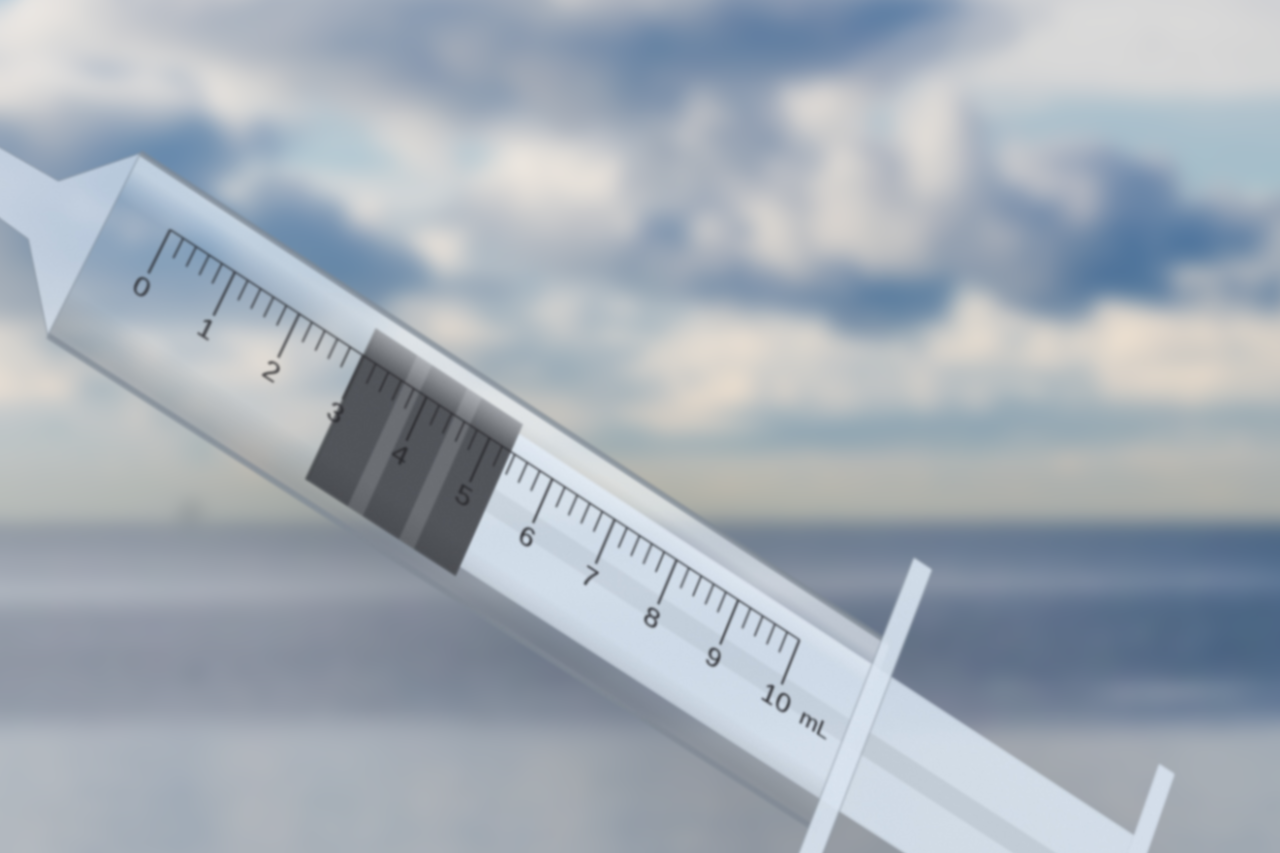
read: 3 mL
